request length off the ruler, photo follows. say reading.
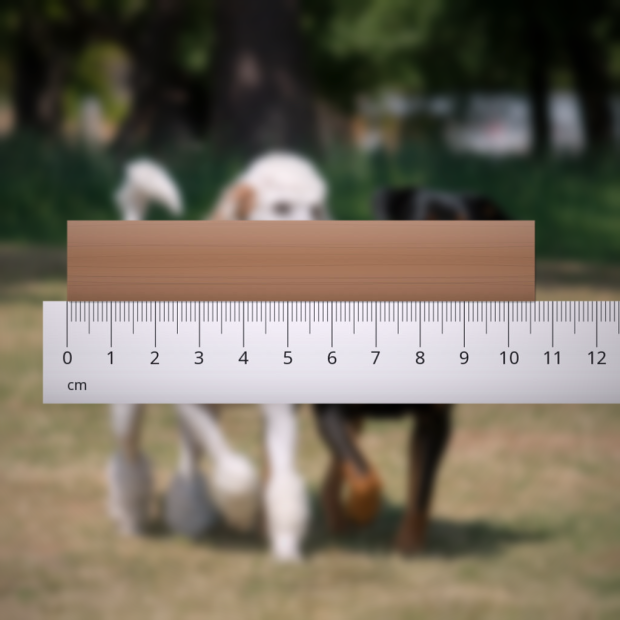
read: 10.6 cm
